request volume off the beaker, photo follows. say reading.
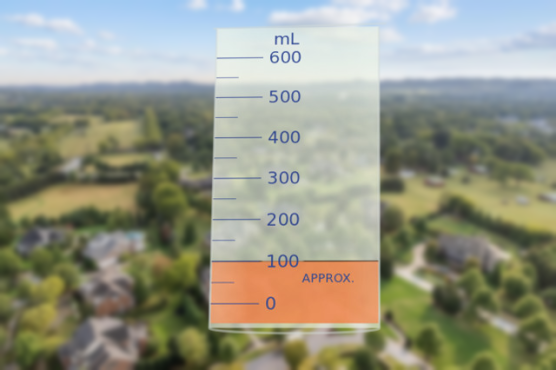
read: 100 mL
